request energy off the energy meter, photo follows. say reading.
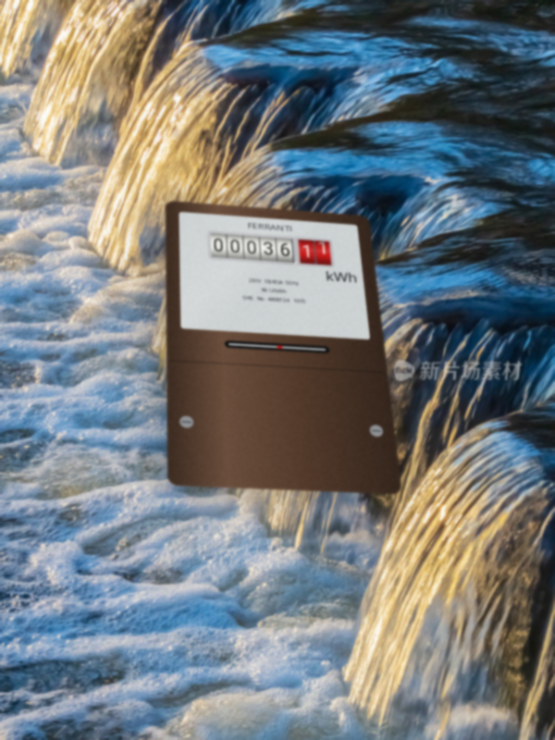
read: 36.11 kWh
